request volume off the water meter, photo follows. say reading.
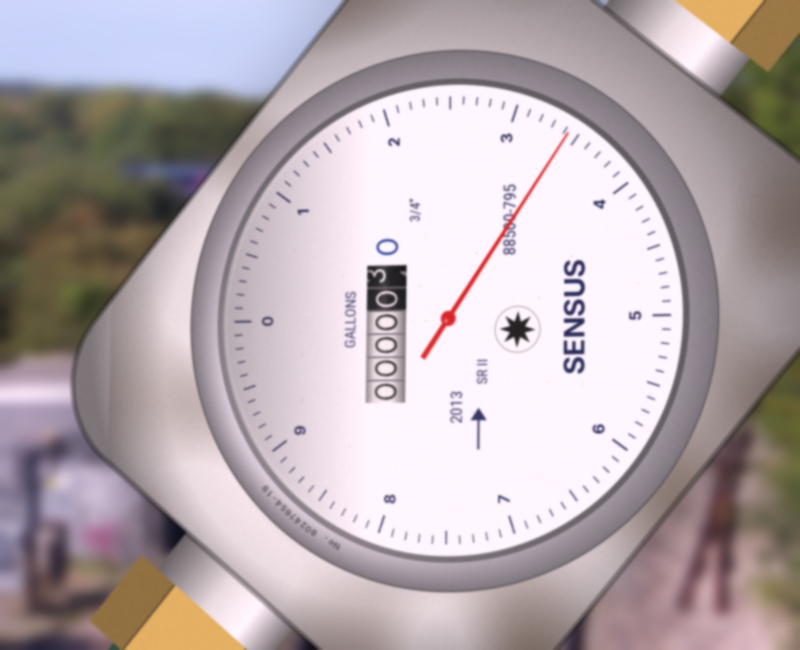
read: 33.4 gal
